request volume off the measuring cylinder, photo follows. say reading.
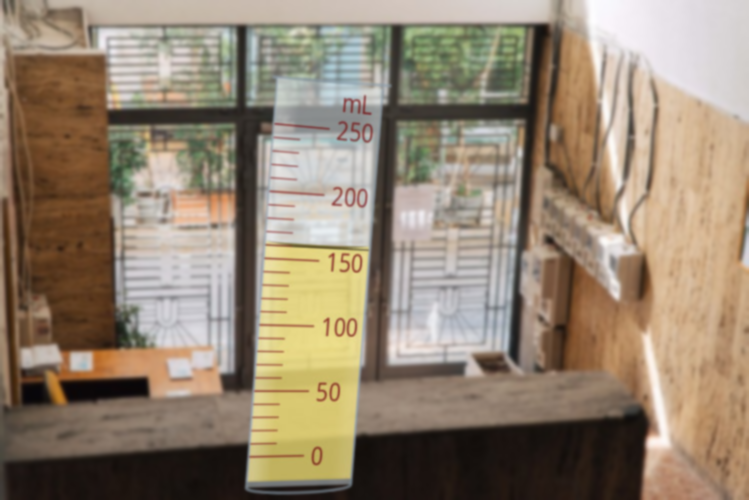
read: 160 mL
